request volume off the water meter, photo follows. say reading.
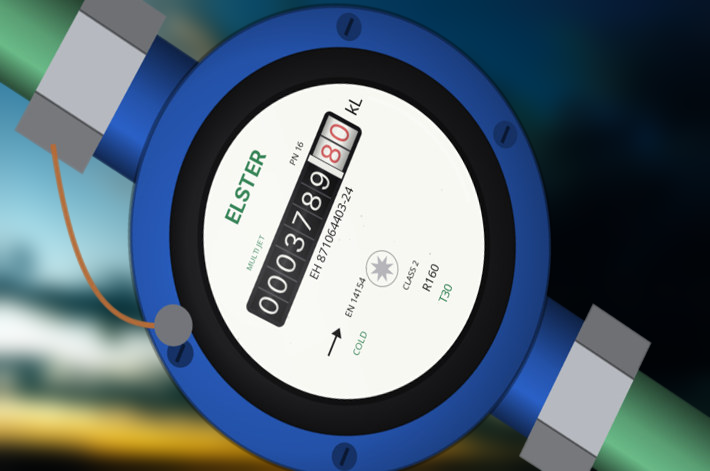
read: 3789.80 kL
